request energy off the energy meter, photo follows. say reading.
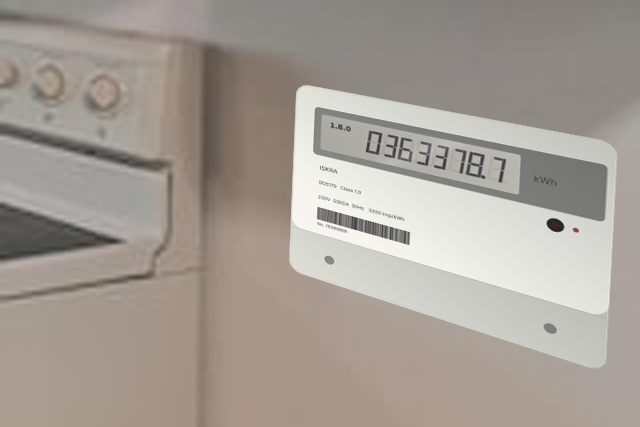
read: 363378.7 kWh
